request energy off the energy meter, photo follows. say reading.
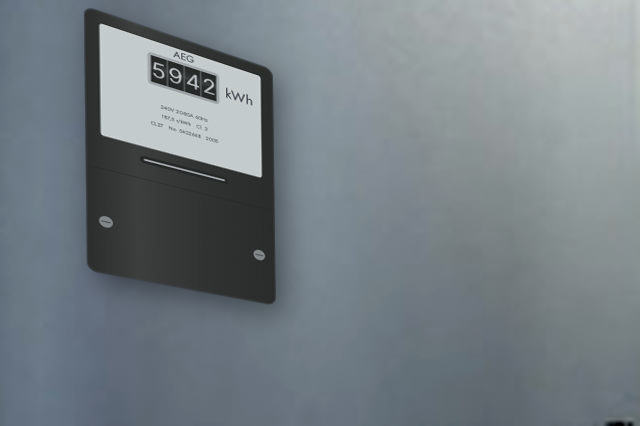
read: 5942 kWh
